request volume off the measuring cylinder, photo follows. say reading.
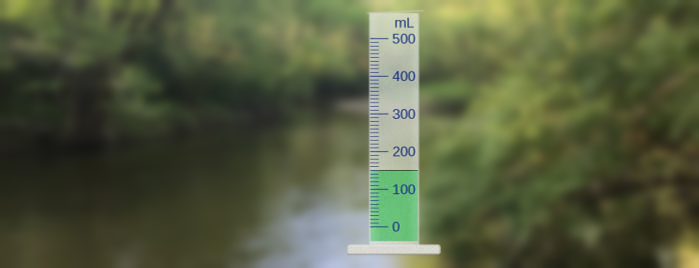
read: 150 mL
